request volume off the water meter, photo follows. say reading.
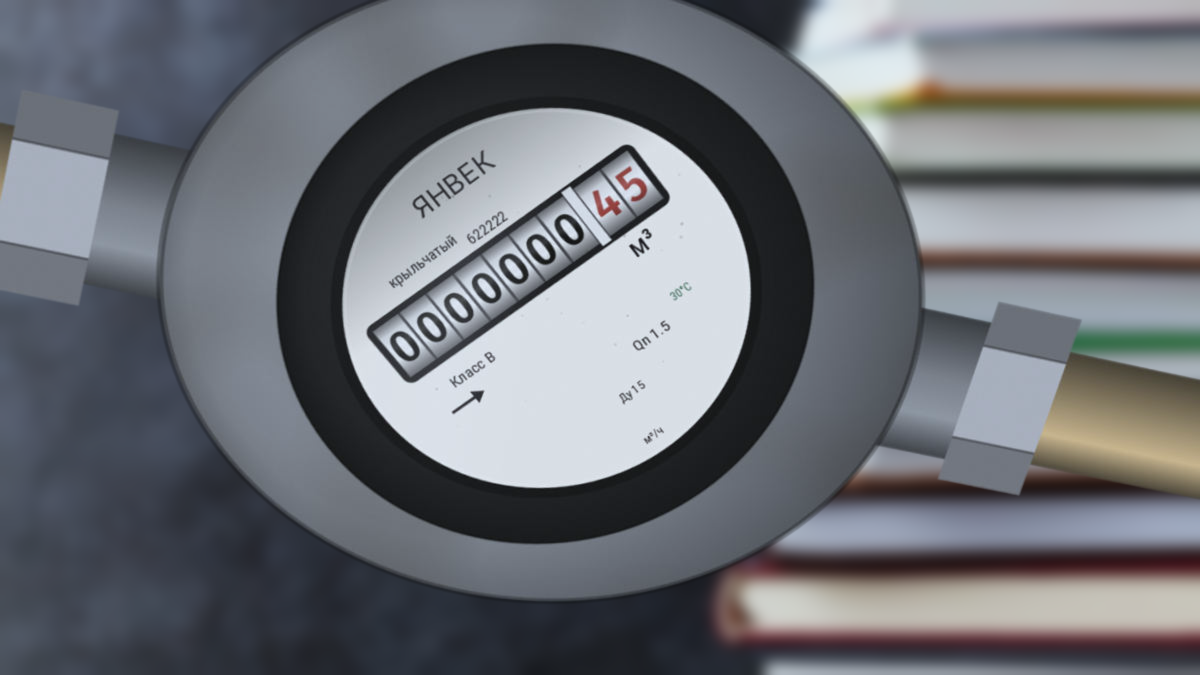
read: 0.45 m³
